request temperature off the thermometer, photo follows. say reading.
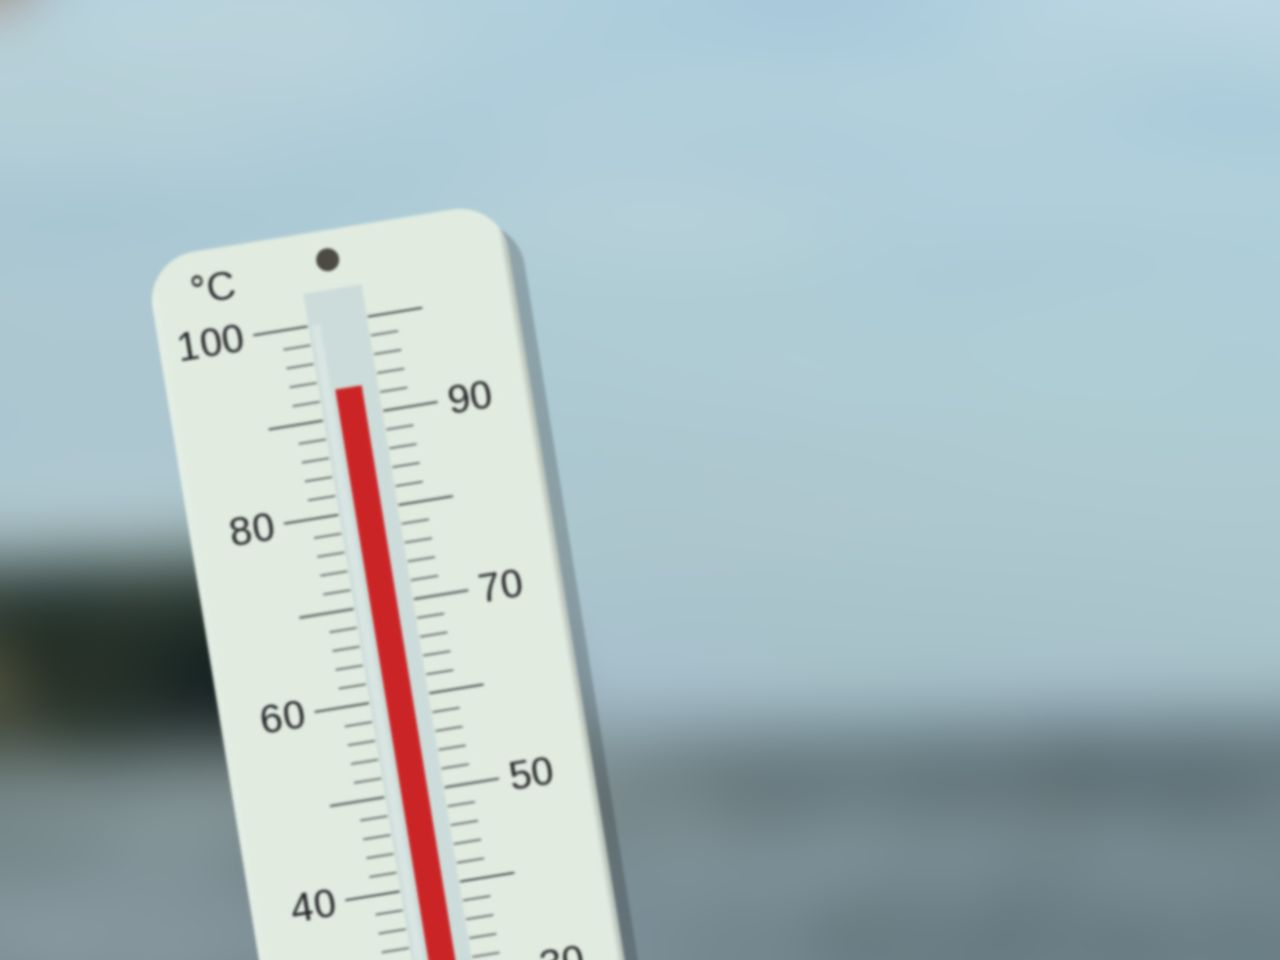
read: 93 °C
